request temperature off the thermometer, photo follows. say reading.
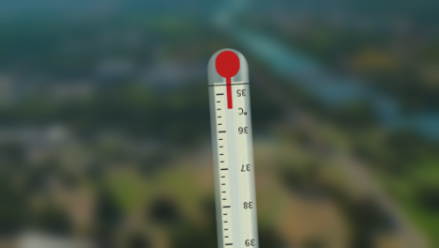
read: 35.4 °C
